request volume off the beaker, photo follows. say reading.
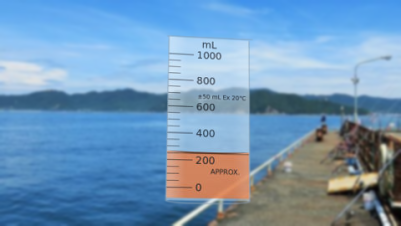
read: 250 mL
